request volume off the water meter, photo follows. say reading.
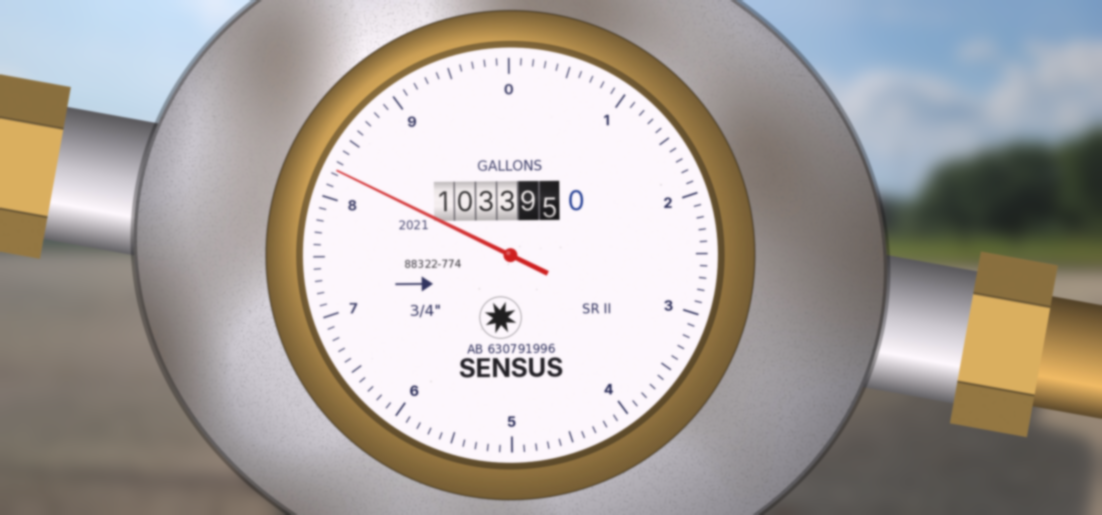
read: 1033948.2 gal
